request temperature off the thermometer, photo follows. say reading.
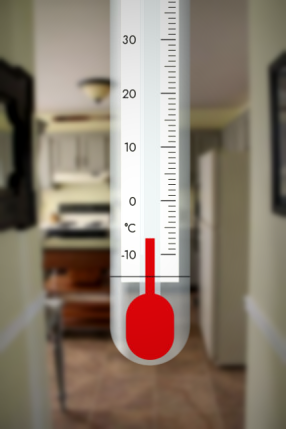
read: -7 °C
